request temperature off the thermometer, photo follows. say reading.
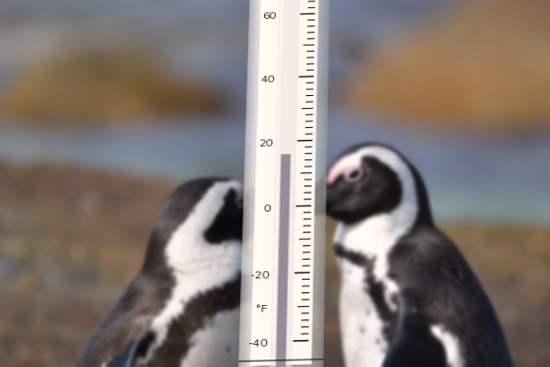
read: 16 °F
